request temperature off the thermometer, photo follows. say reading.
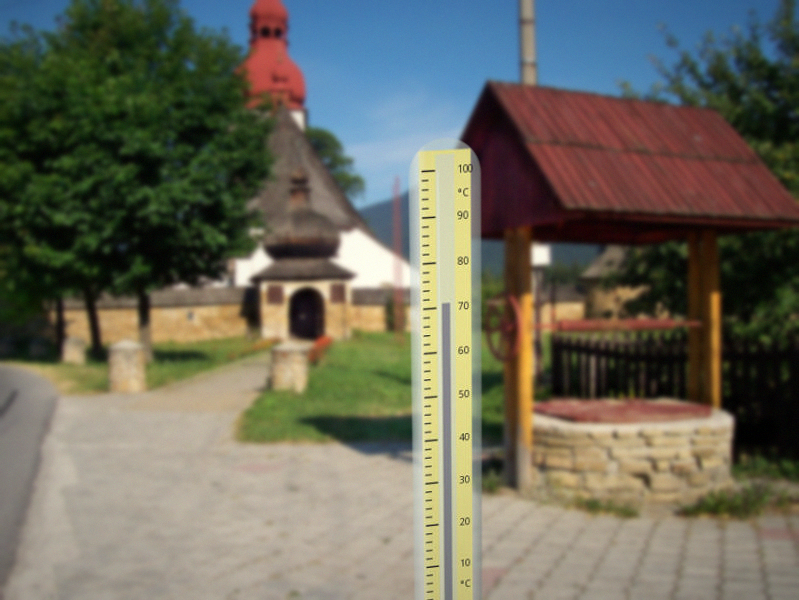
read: 71 °C
